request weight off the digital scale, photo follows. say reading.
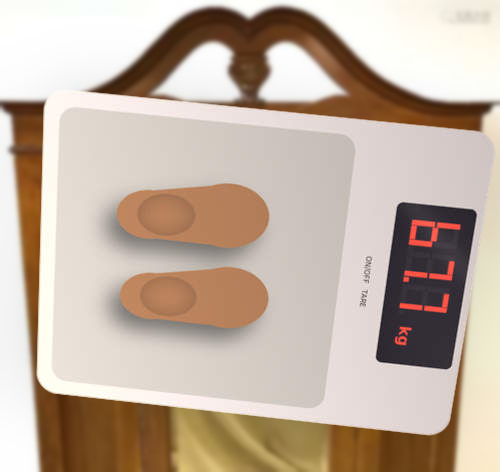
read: 67.7 kg
